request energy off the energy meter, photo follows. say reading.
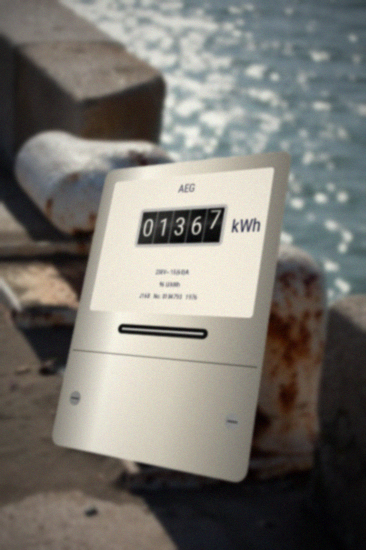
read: 1367 kWh
